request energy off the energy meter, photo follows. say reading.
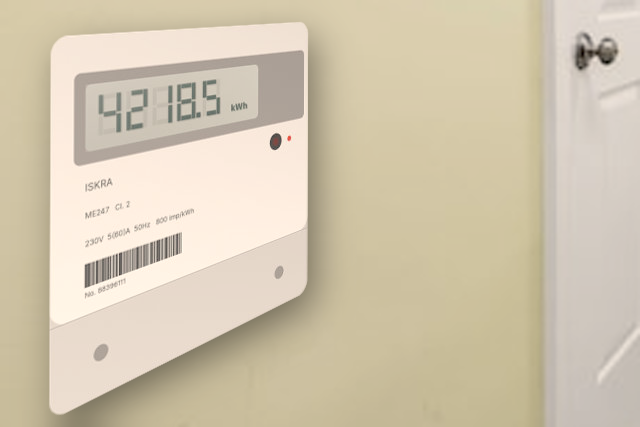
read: 4218.5 kWh
